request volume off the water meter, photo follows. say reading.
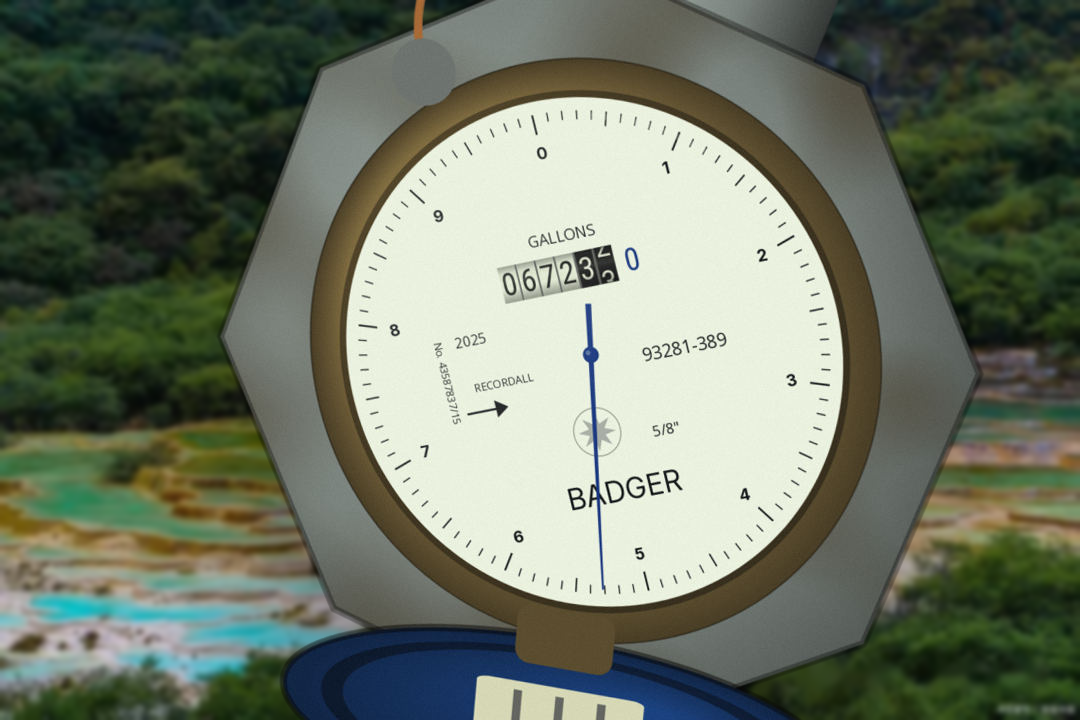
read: 672325.3 gal
